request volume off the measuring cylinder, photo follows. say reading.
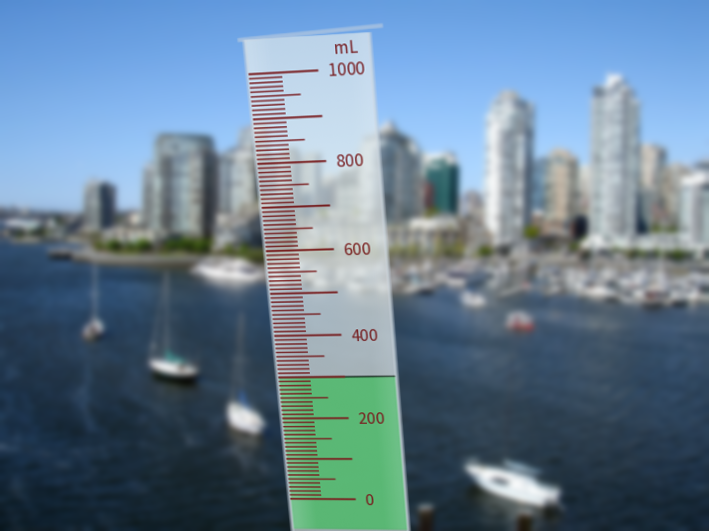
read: 300 mL
